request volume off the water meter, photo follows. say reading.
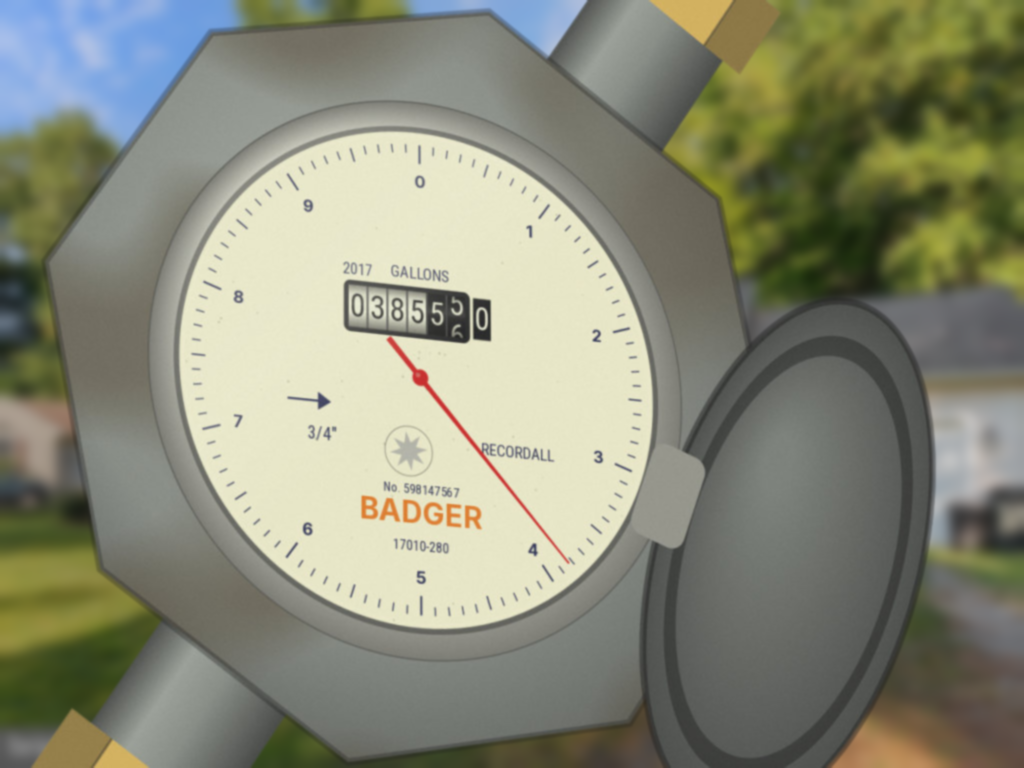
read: 385553.8 gal
